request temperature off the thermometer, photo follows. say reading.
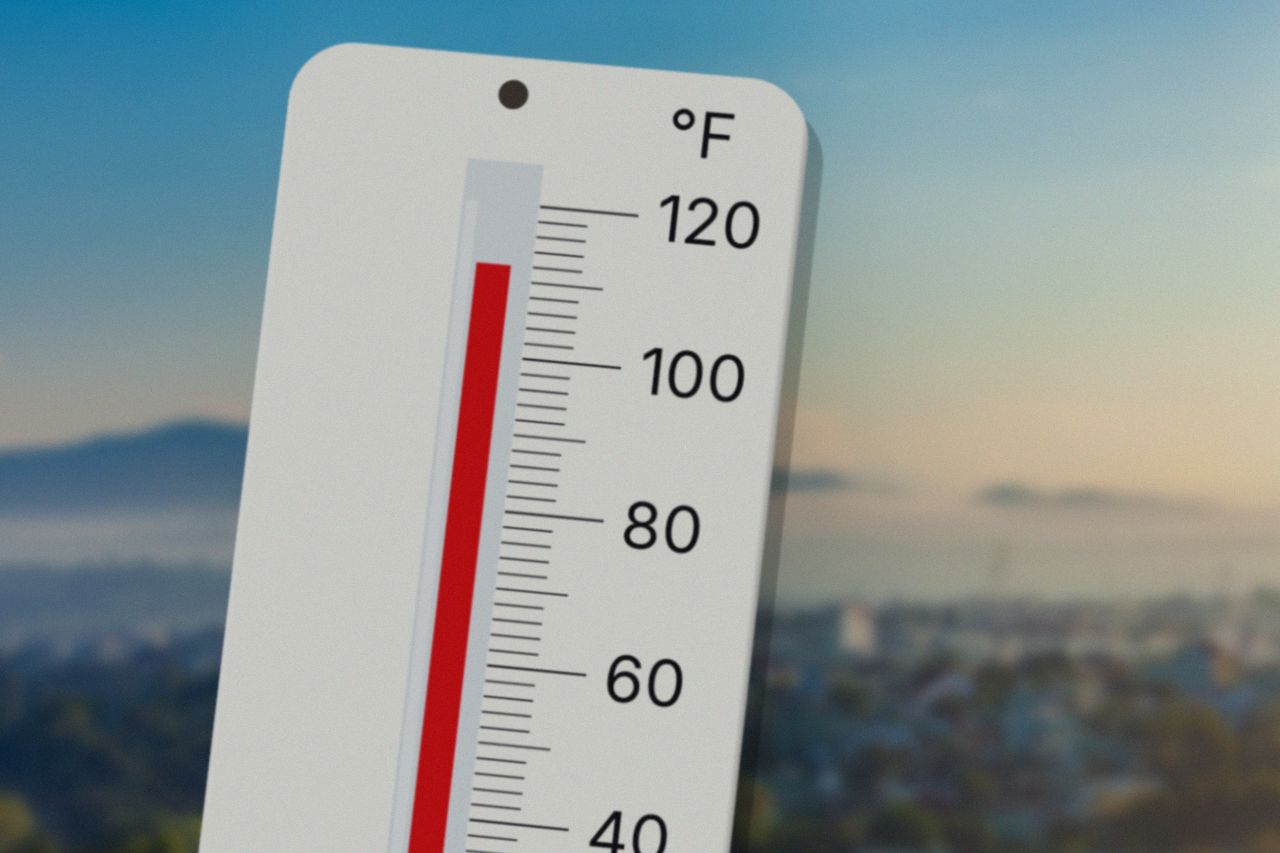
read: 112 °F
